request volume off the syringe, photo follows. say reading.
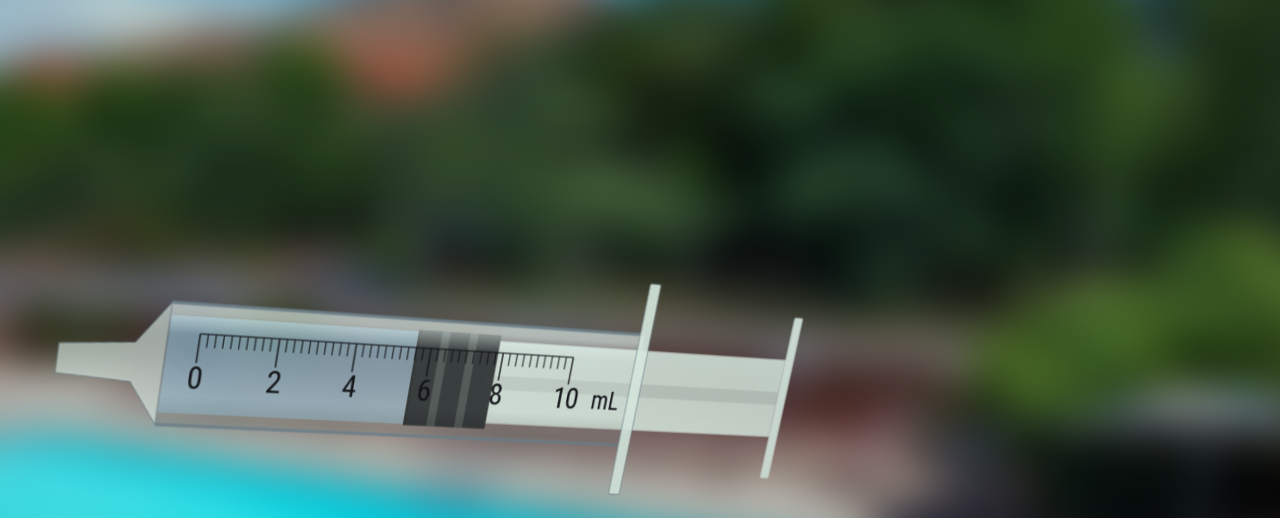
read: 5.6 mL
